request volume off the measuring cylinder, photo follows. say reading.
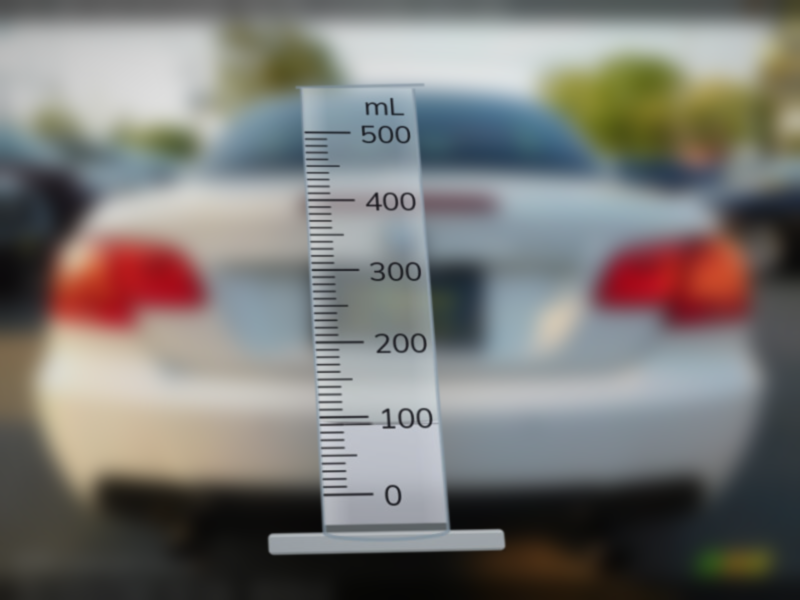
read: 90 mL
